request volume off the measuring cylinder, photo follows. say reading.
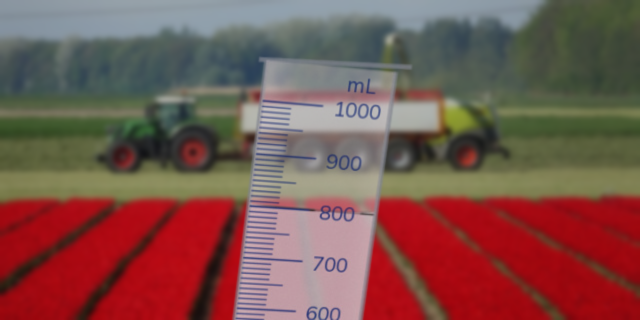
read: 800 mL
